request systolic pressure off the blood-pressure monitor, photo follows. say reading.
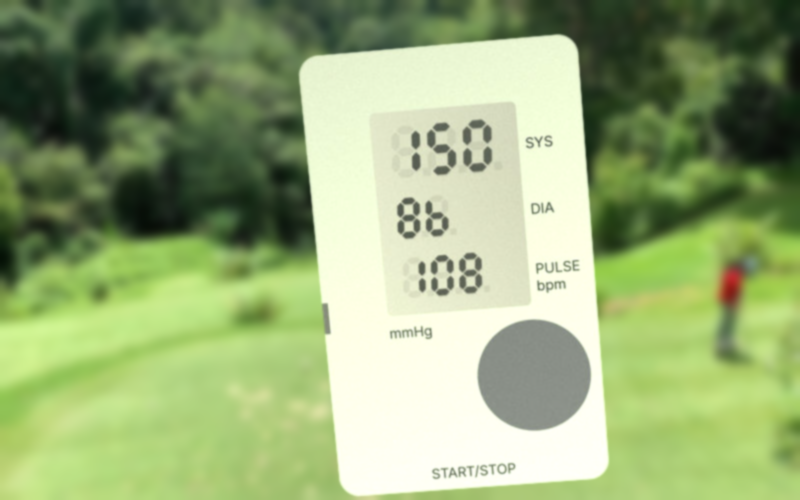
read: 150 mmHg
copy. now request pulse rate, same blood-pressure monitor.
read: 108 bpm
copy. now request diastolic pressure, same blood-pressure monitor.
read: 86 mmHg
